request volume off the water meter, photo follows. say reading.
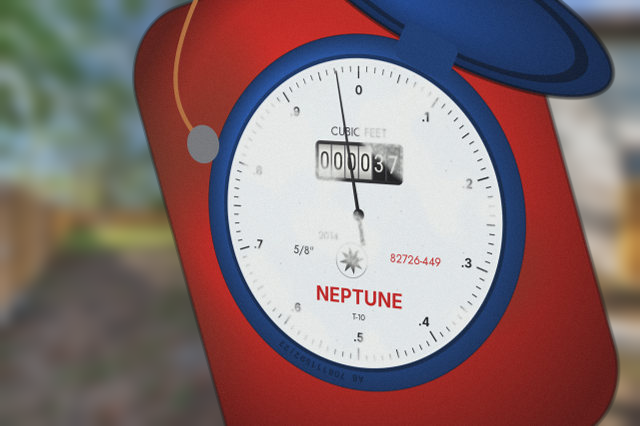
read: 36.97 ft³
